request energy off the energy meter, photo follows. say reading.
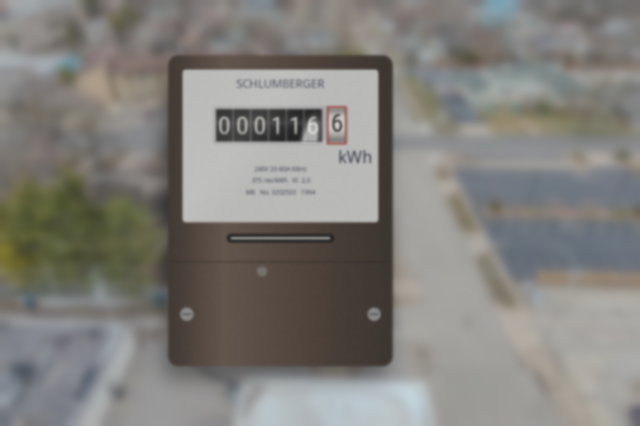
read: 116.6 kWh
